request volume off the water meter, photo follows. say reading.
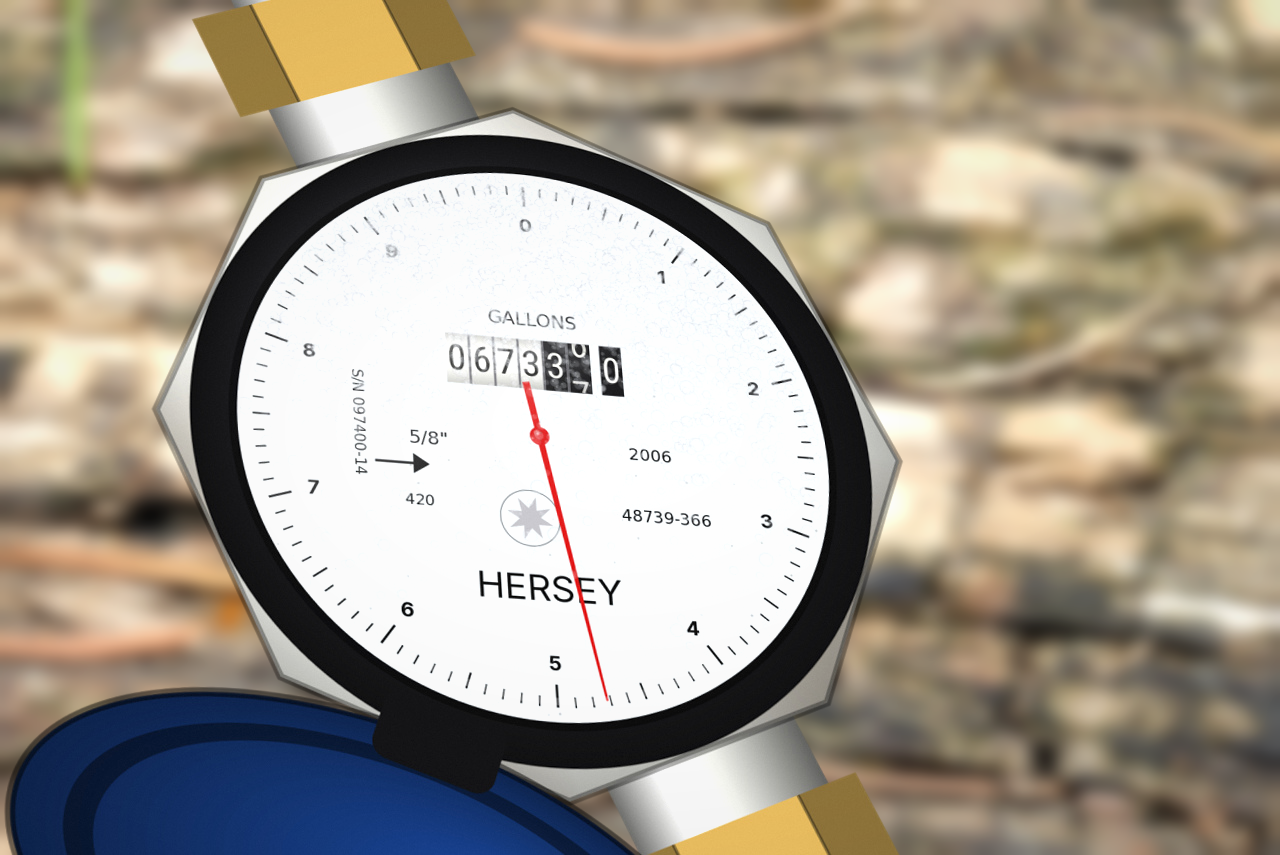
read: 673364.7 gal
